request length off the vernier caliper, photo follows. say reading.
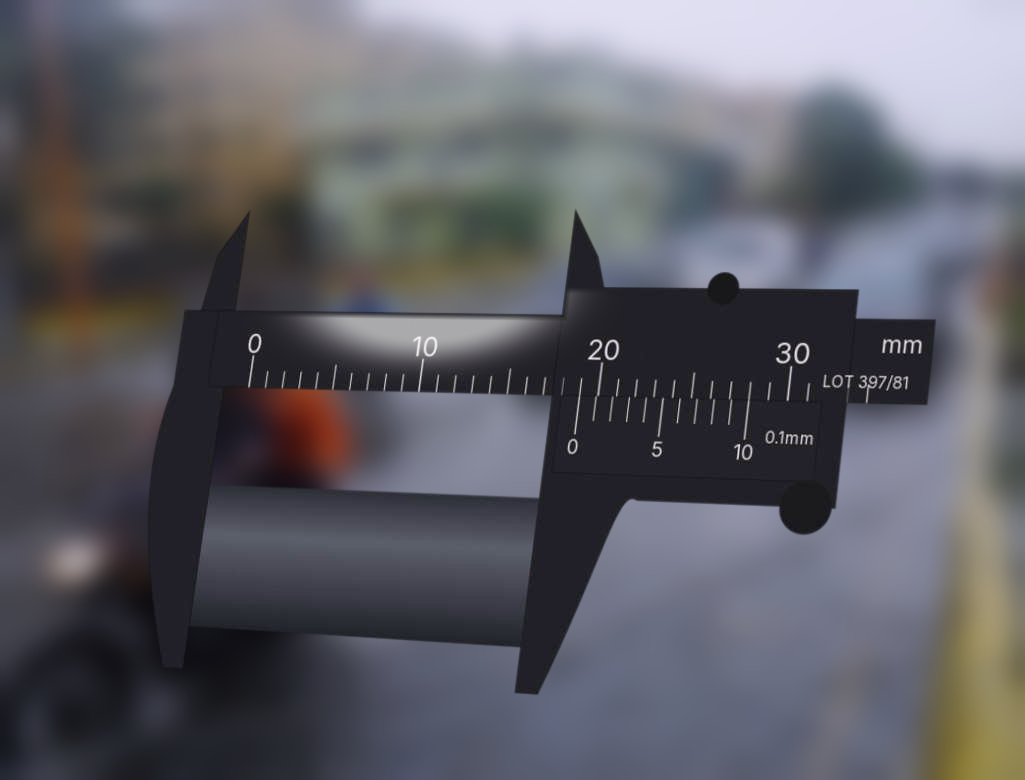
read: 19.0 mm
